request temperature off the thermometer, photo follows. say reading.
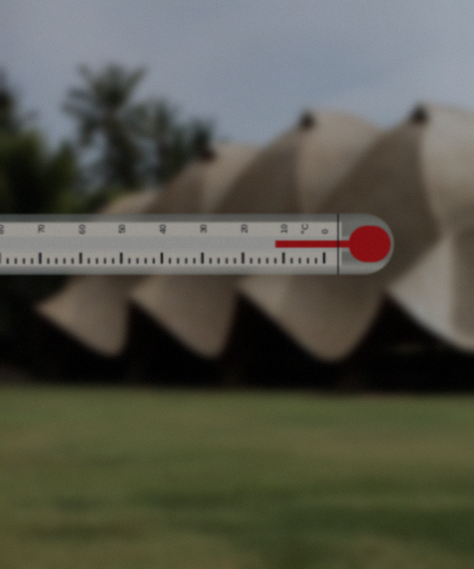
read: 12 °C
